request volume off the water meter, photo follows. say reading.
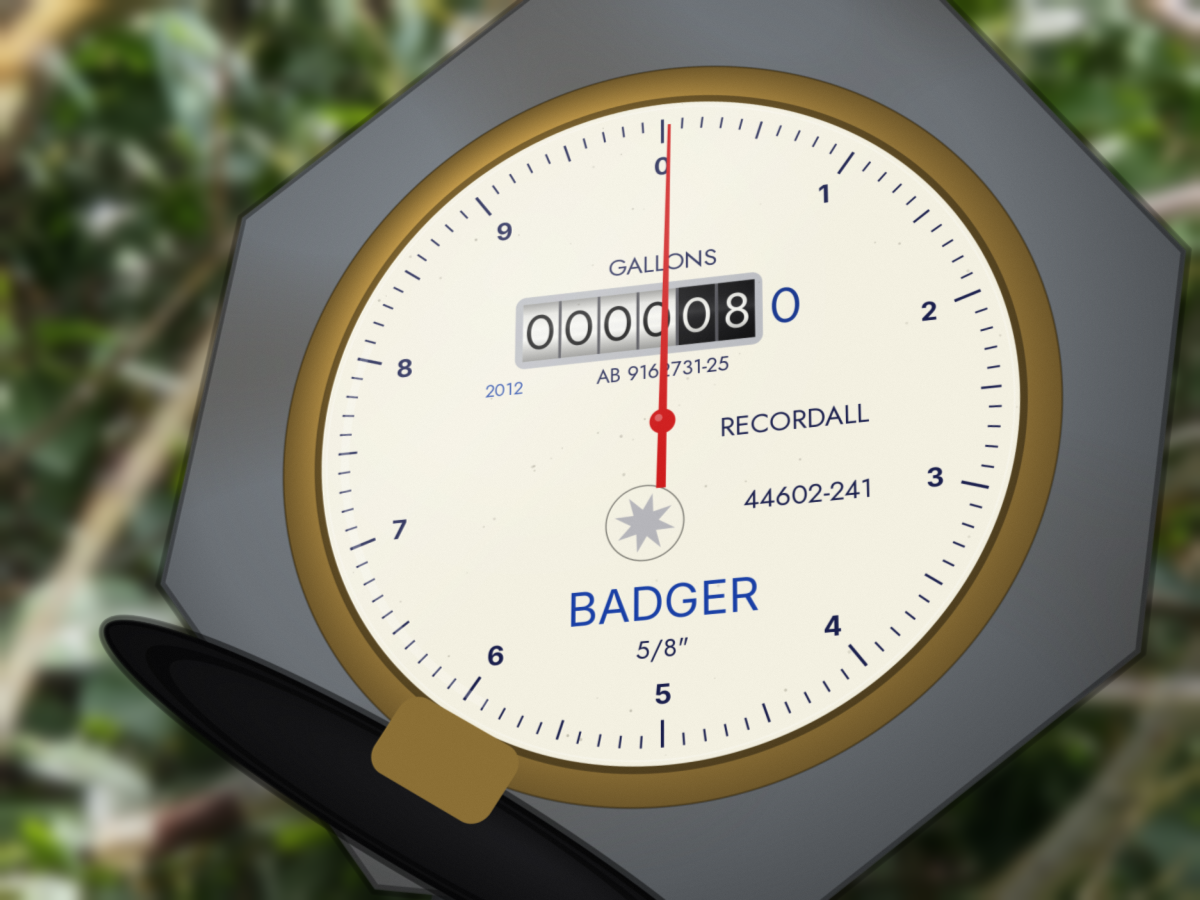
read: 80.0 gal
